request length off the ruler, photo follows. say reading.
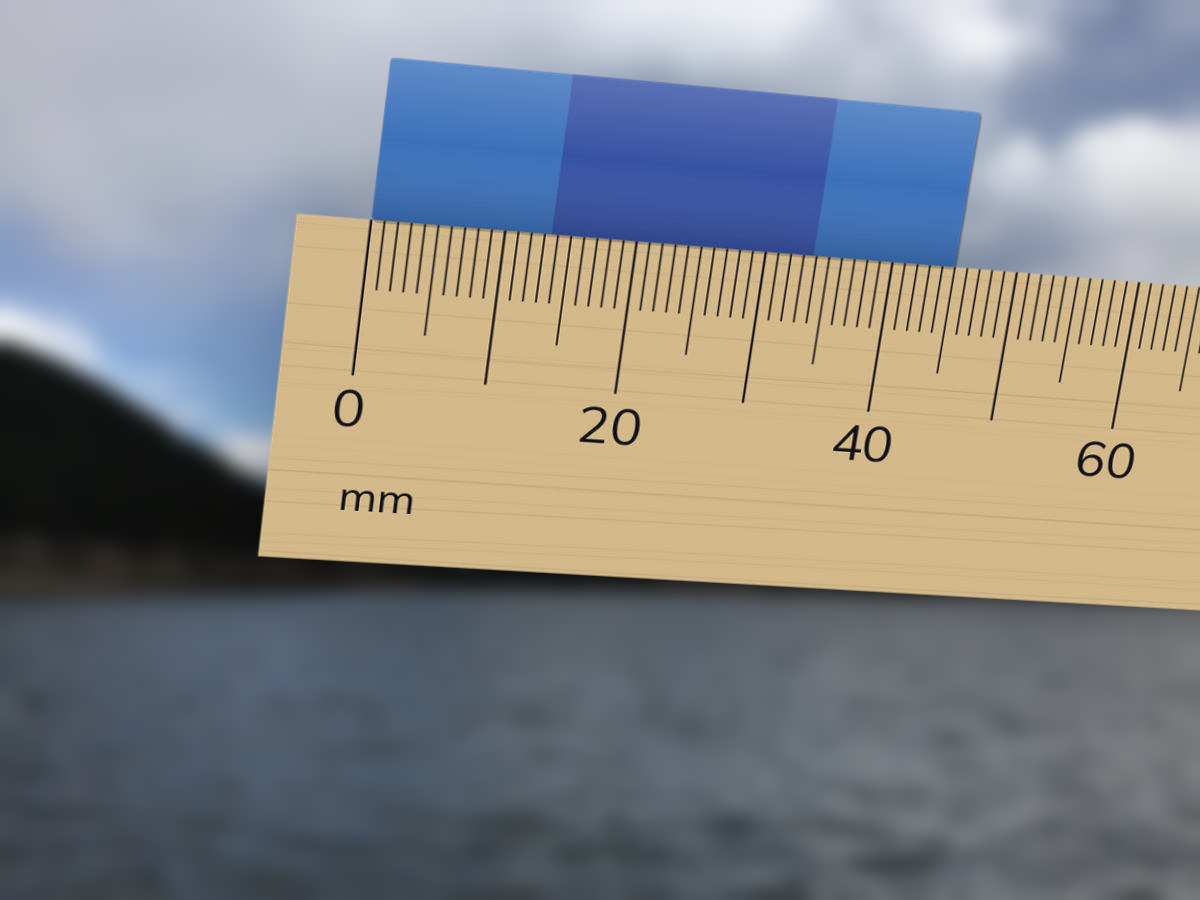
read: 45 mm
